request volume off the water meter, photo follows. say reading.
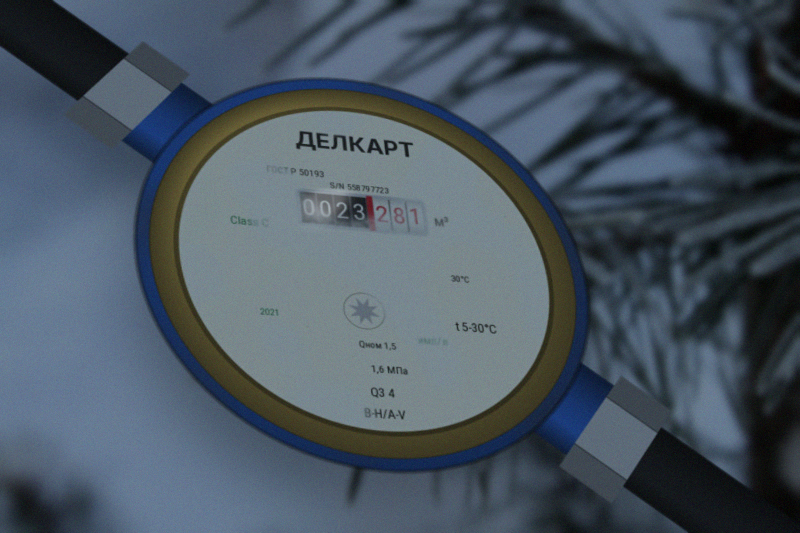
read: 23.281 m³
